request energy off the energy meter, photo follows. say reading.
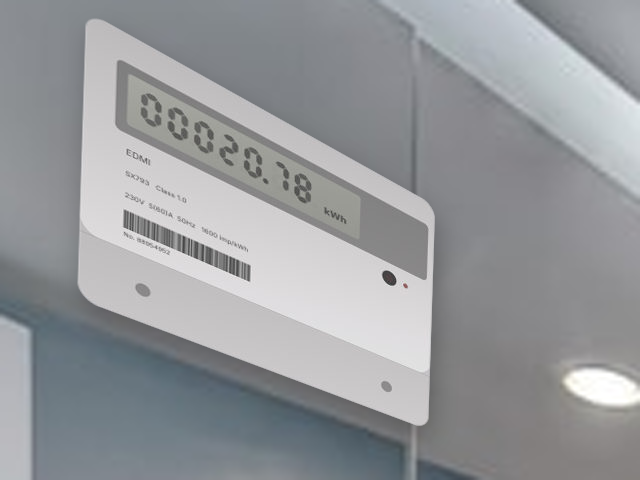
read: 20.78 kWh
